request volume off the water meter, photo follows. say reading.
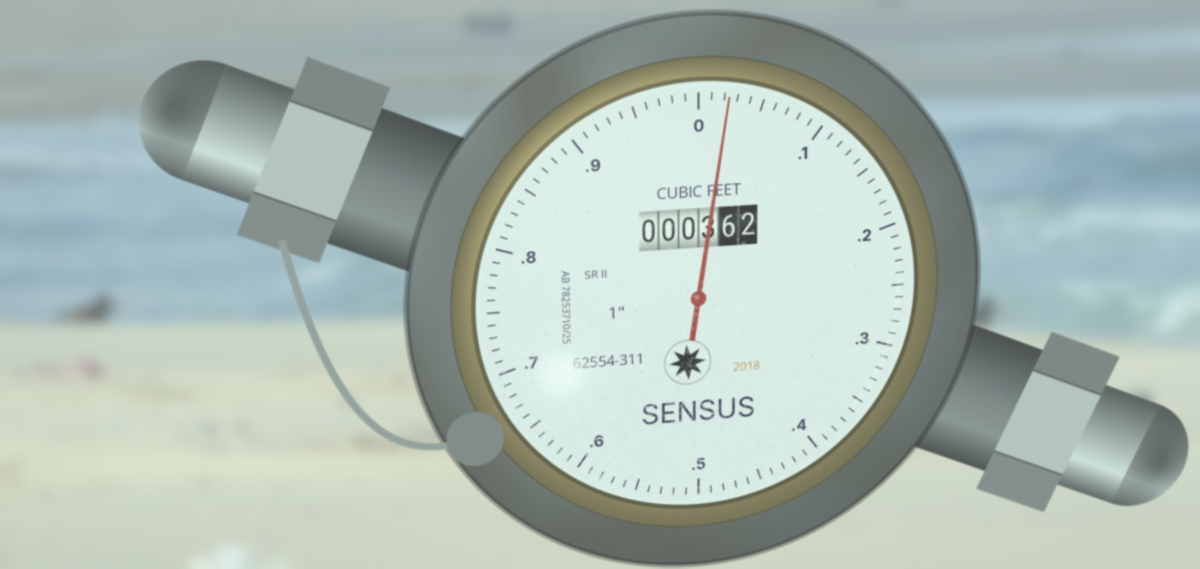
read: 362.02 ft³
